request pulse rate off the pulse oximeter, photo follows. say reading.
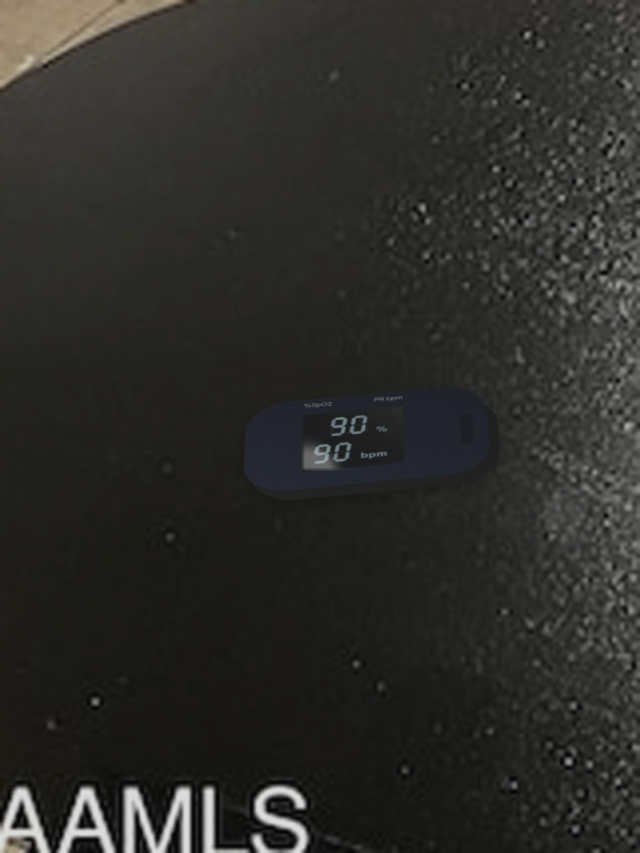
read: 90 bpm
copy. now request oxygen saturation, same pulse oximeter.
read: 90 %
